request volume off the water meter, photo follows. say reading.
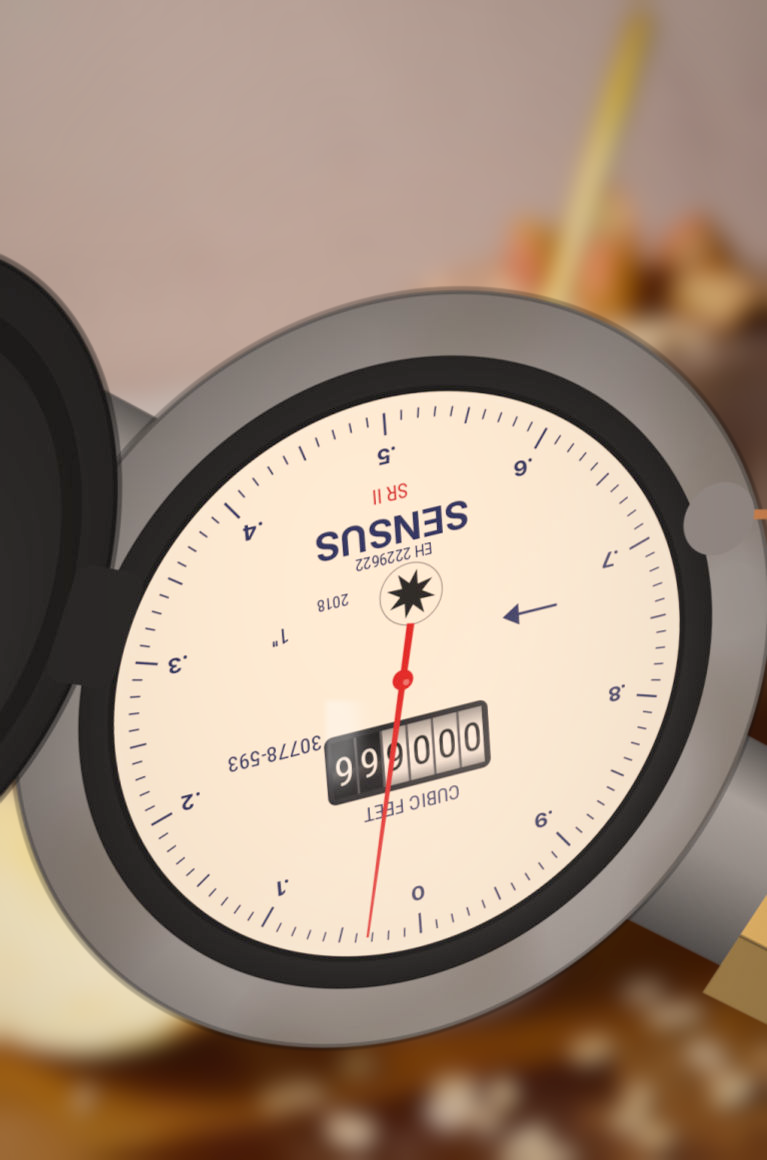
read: 666.03 ft³
